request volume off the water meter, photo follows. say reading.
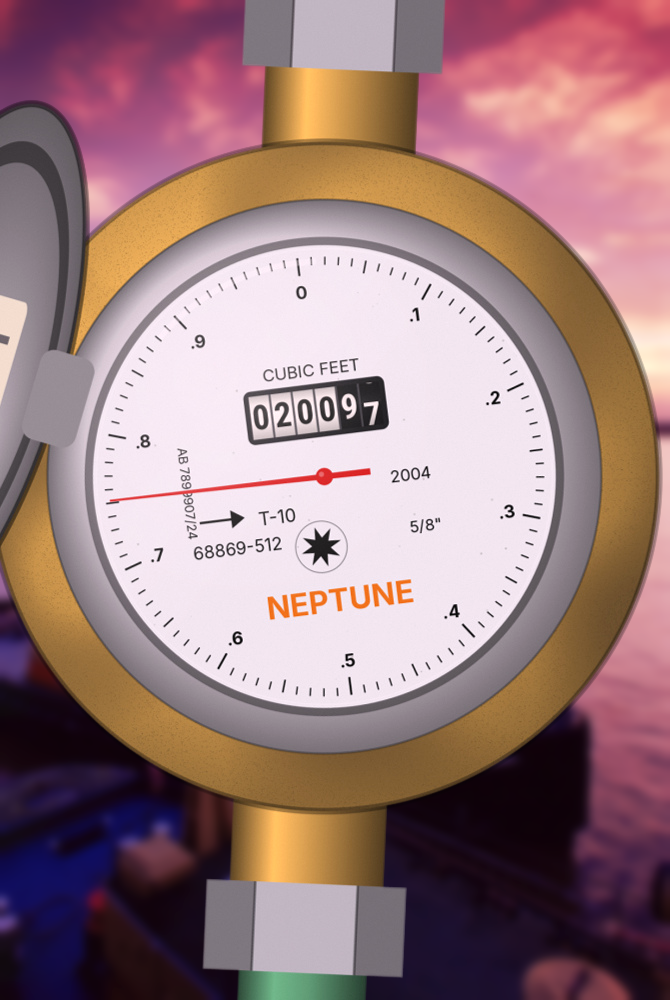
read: 20096.75 ft³
